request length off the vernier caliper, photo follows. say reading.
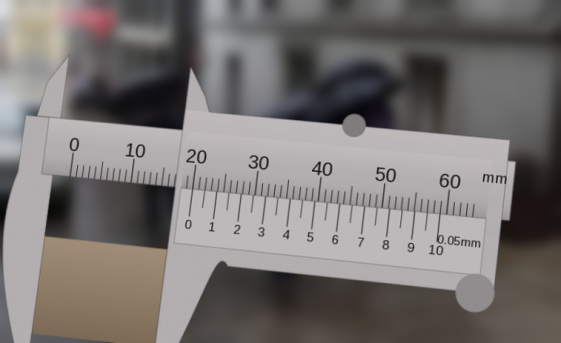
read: 20.0 mm
